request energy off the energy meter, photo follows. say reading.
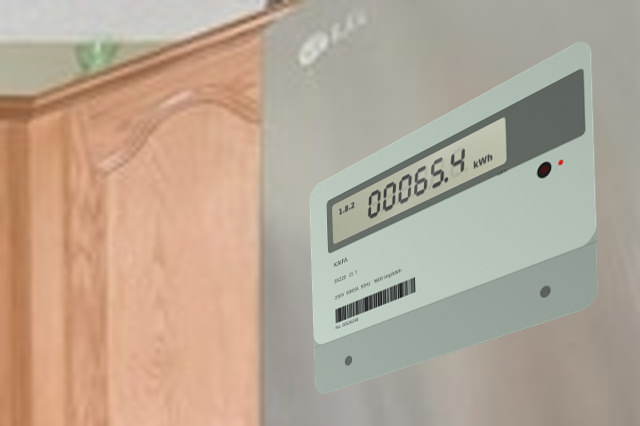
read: 65.4 kWh
